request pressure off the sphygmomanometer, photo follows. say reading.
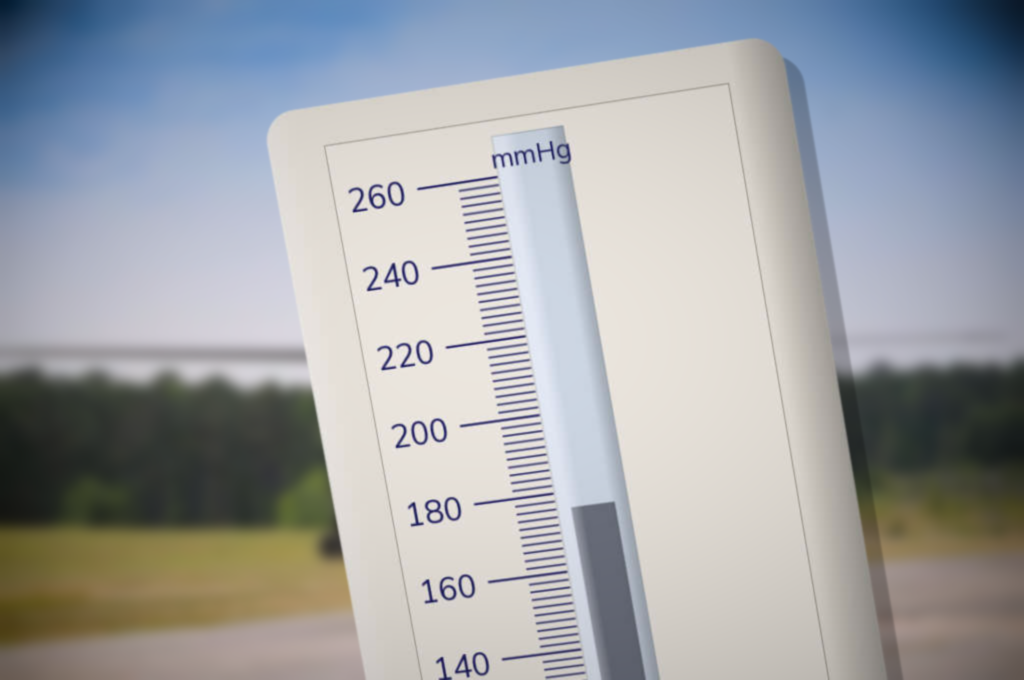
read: 176 mmHg
